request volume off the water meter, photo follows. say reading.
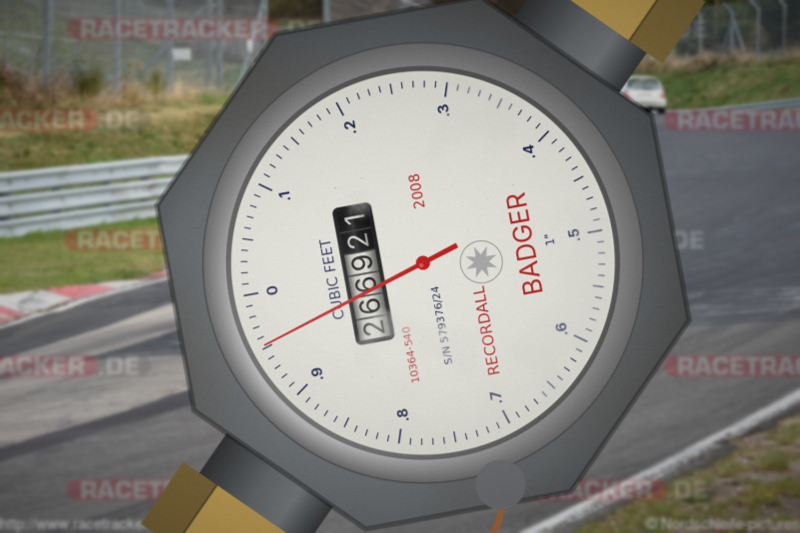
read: 266920.95 ft³
